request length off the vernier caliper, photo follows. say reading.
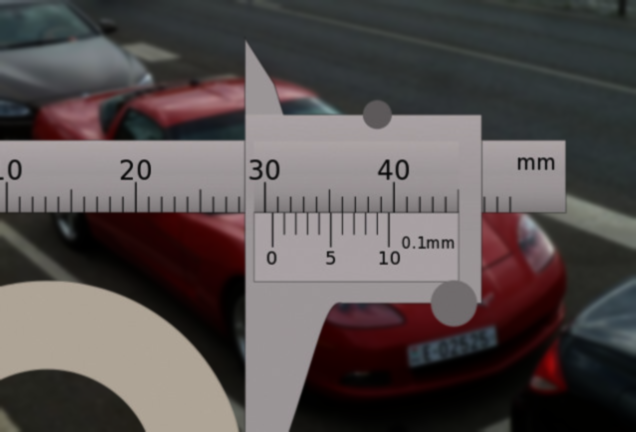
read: 30.6 mm
